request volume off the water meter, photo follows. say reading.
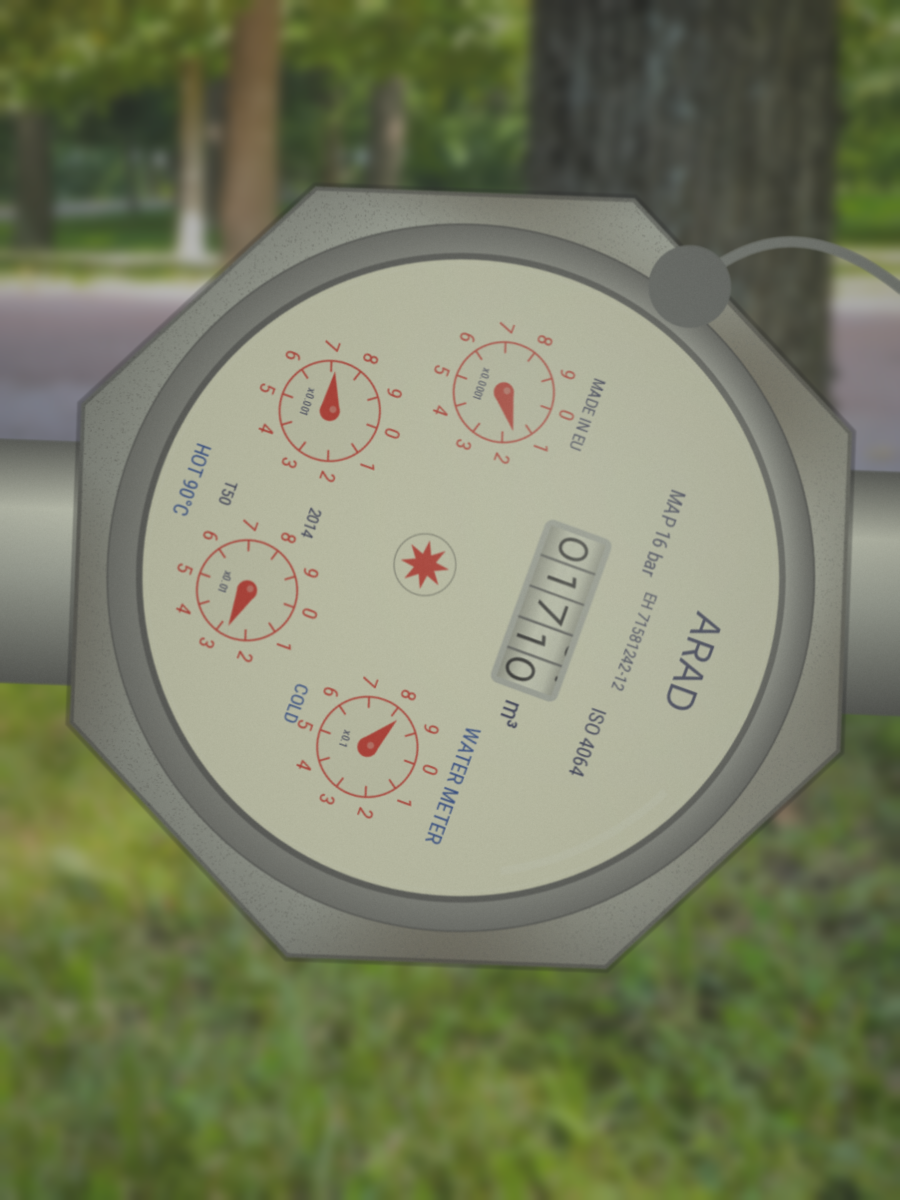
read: 1709.8271 m³
